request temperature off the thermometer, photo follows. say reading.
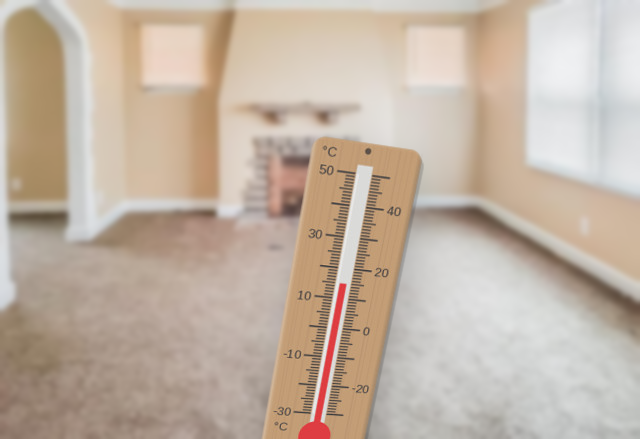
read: 15 °C
